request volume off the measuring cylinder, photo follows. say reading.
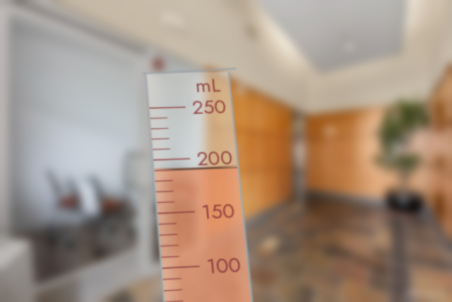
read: 190 mL
